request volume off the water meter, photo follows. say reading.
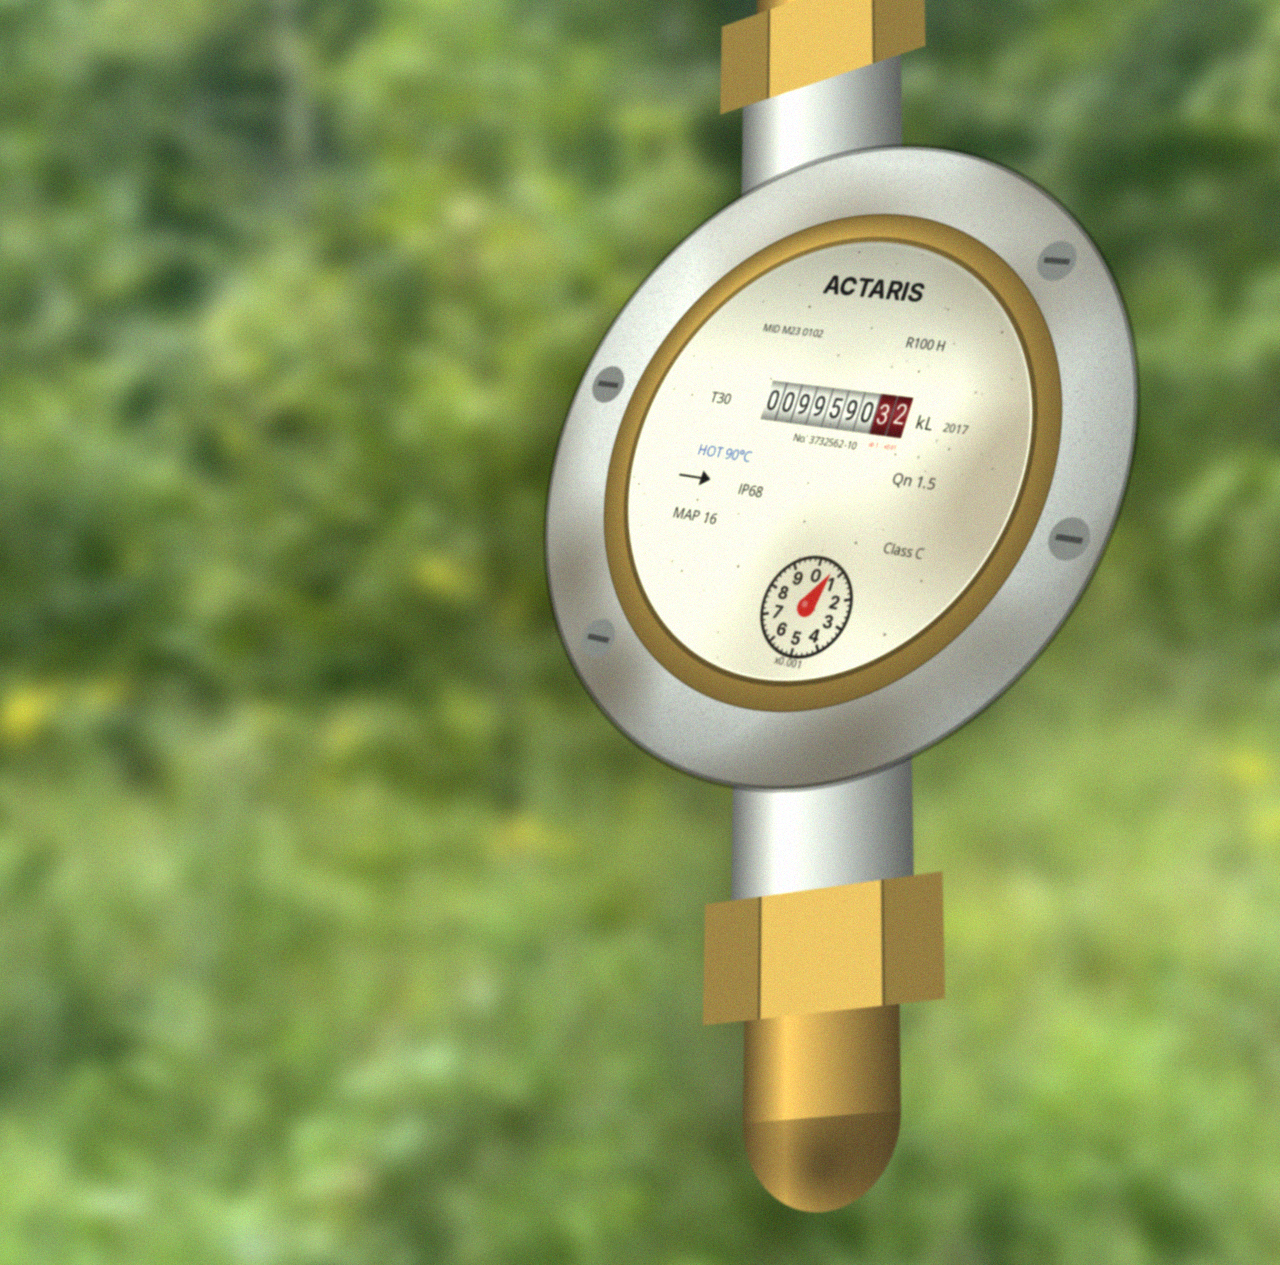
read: 99590.320 kL
